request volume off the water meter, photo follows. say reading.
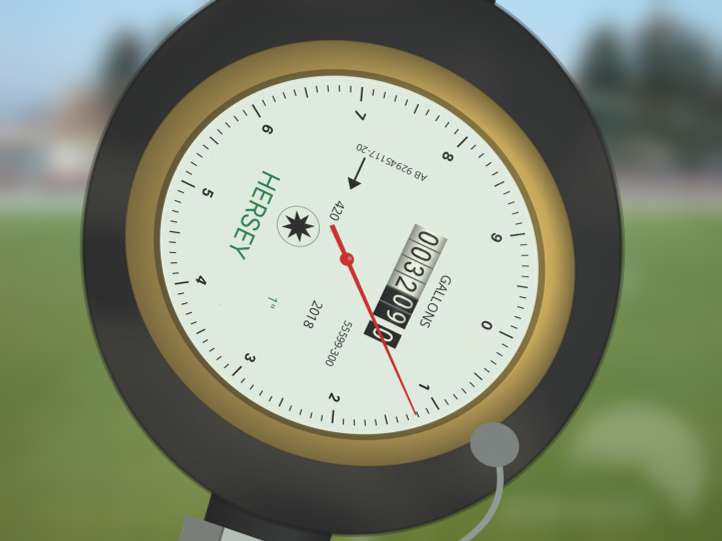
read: 32091.2 gal
